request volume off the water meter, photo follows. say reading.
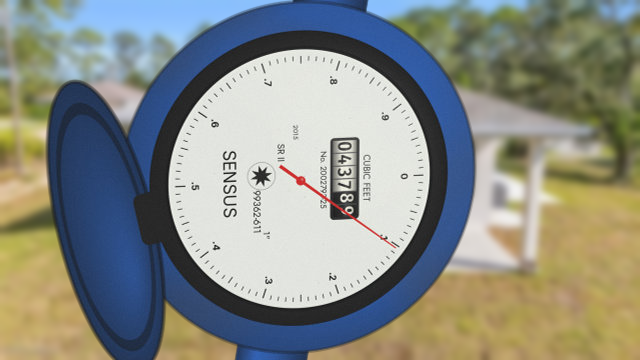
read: 43789.10 ft³
